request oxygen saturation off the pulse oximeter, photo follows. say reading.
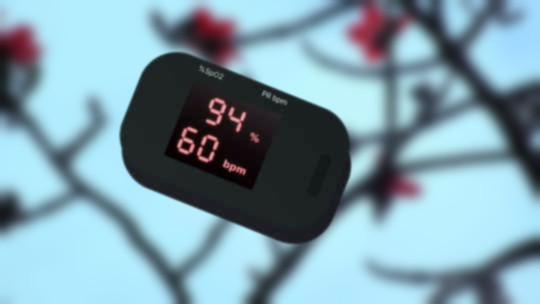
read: 94 %
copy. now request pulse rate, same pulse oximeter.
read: 60 bpm
